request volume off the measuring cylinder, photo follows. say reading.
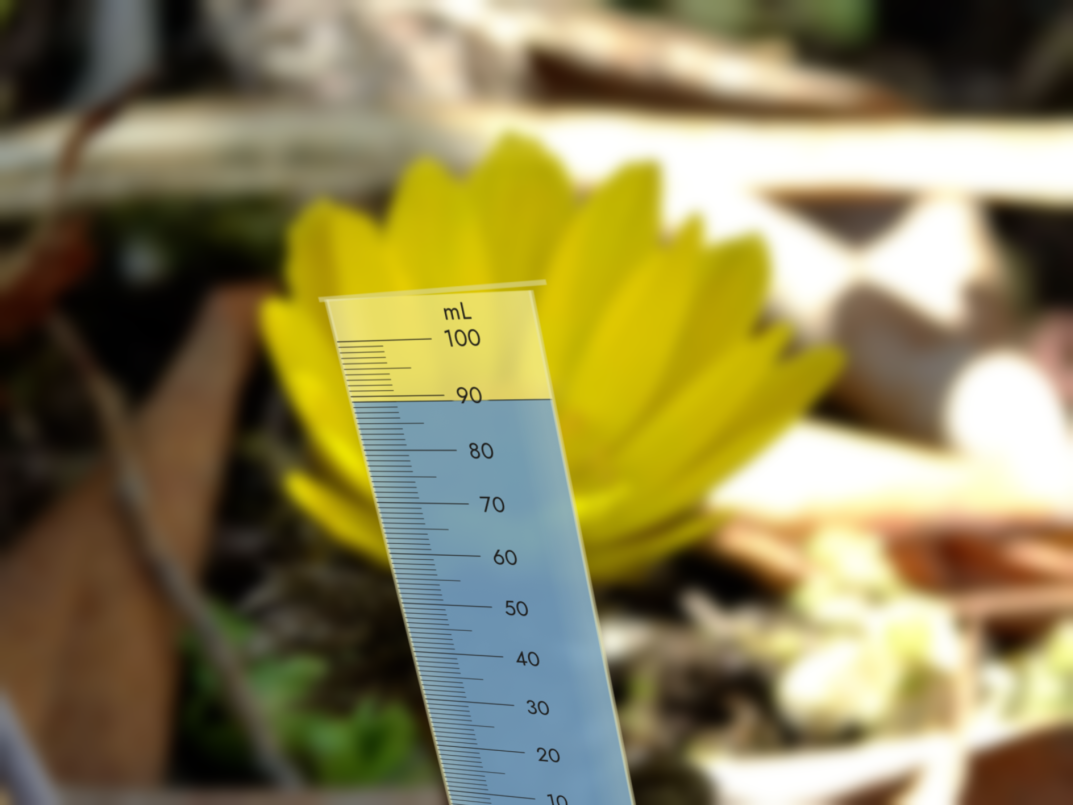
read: 89 mL
